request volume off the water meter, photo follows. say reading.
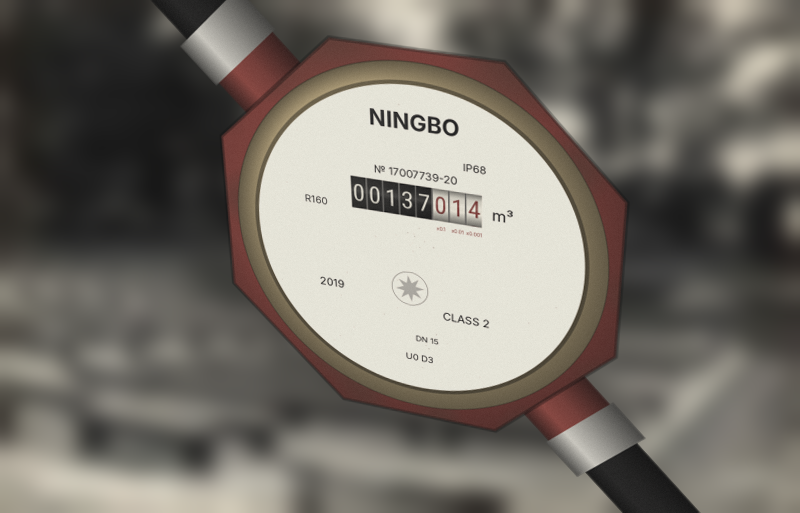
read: 137.014 m³
